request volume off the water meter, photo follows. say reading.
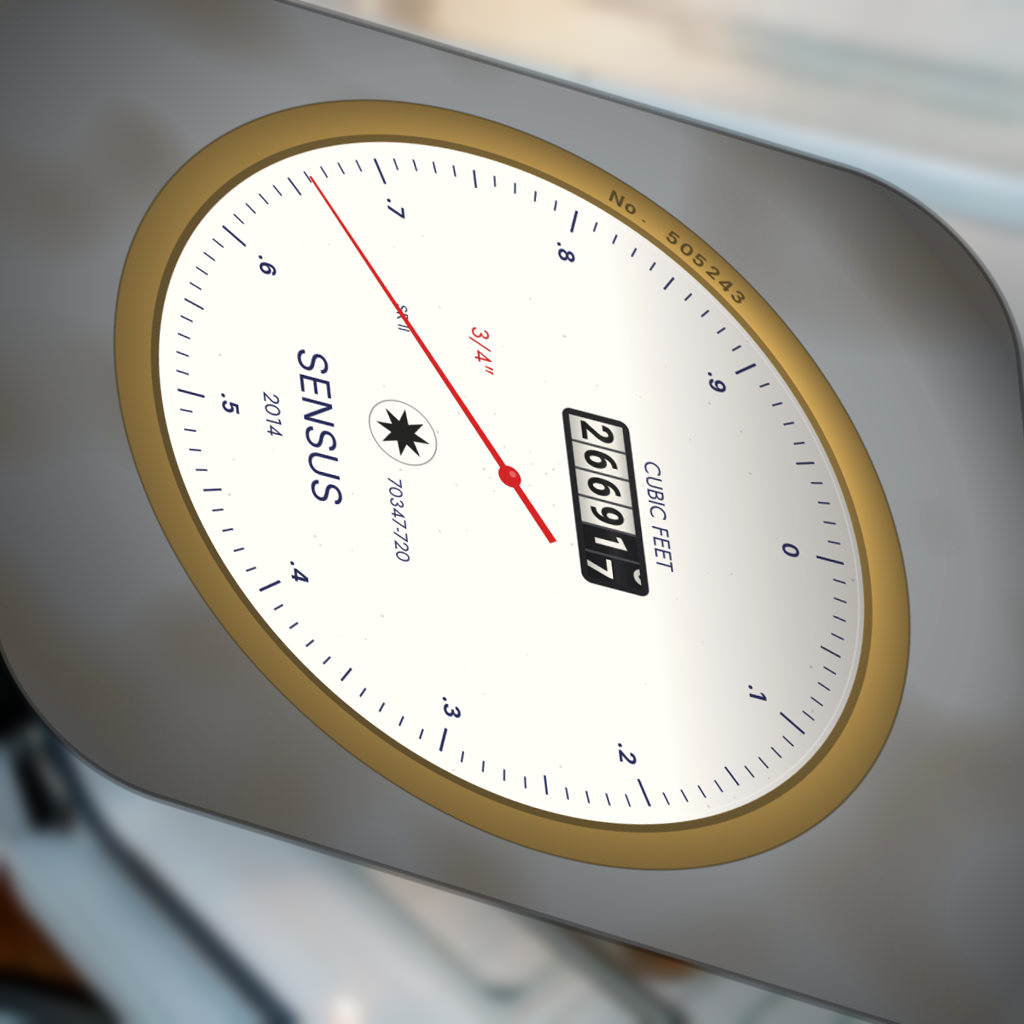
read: 266916.66 ft³
